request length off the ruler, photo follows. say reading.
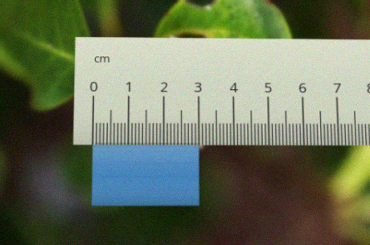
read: 3 cm
